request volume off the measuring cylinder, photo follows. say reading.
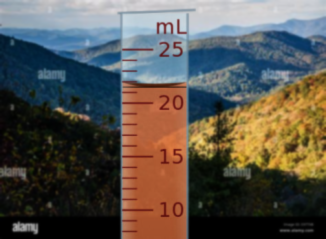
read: 21.5 mL
